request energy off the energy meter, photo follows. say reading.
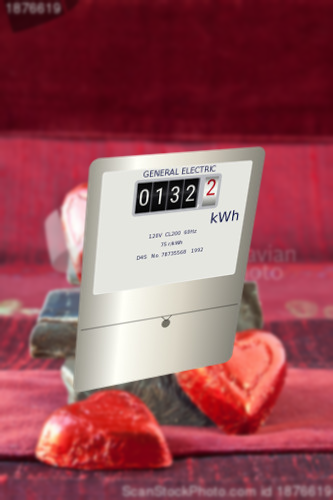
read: 132.2 kWh
